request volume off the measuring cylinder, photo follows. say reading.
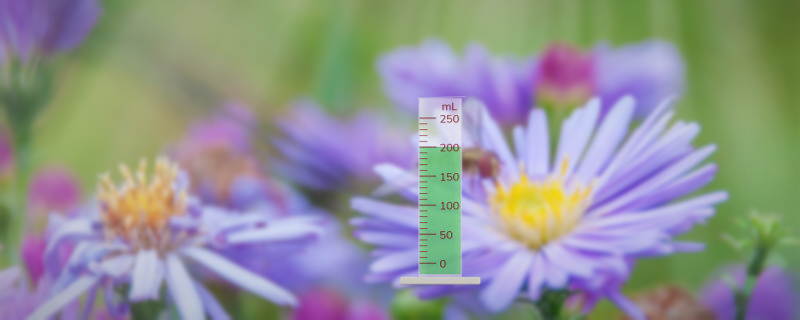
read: 200 mL
